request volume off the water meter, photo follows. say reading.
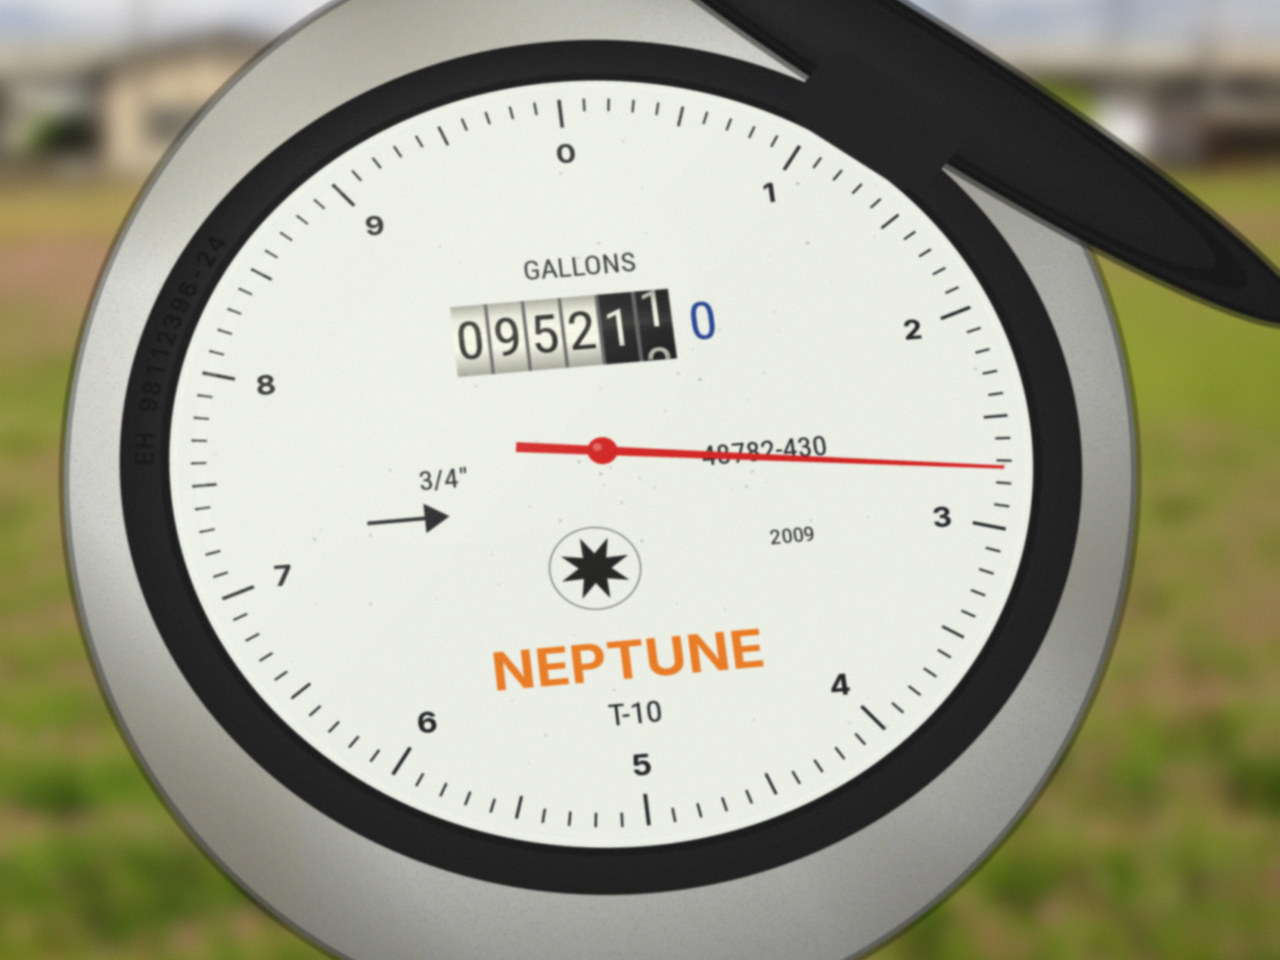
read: 952112.7 gal
